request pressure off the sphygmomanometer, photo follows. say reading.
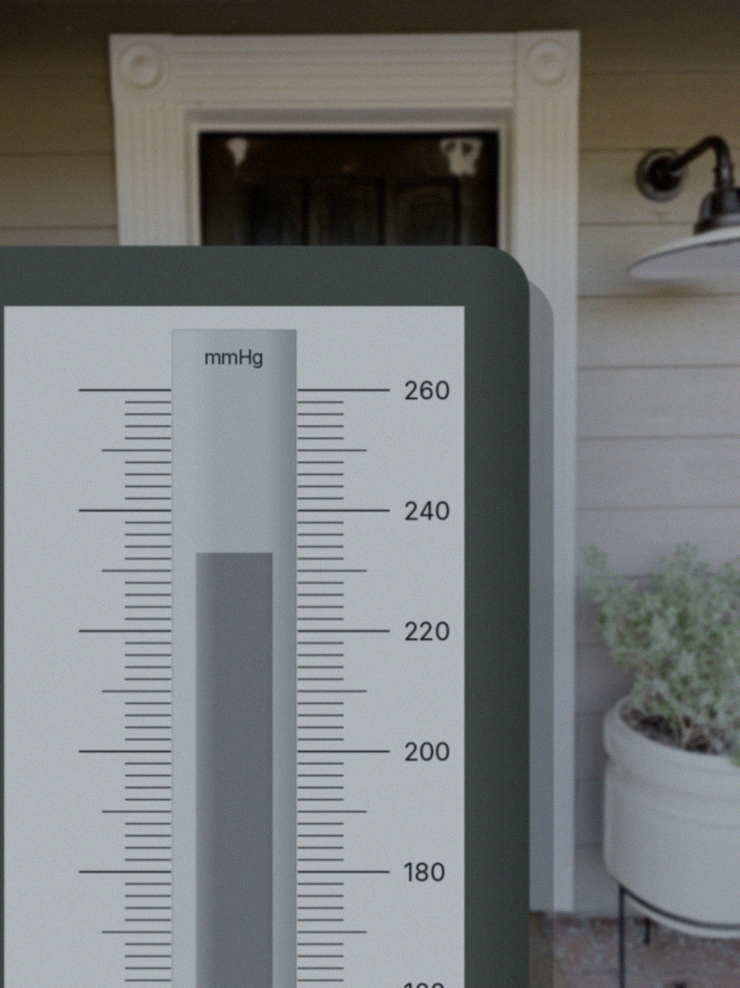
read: 233 mmHg
